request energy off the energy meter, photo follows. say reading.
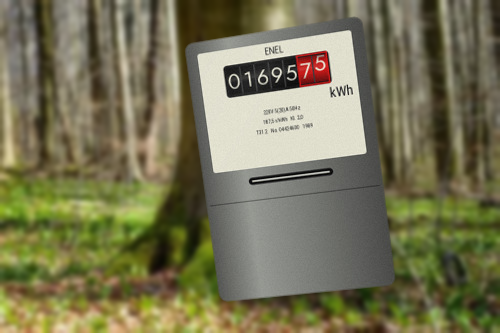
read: 1695.75 kWh
